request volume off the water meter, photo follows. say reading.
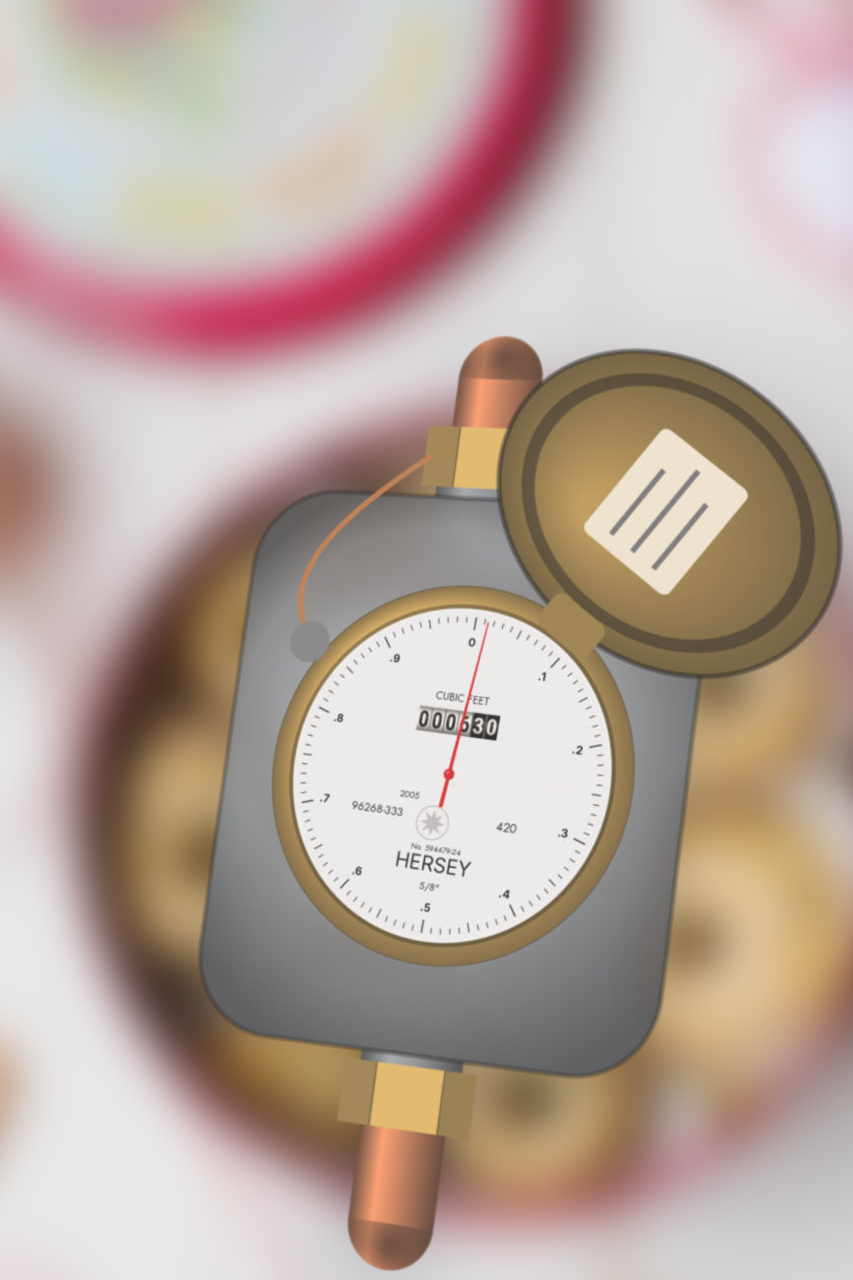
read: 630.01 ft³
